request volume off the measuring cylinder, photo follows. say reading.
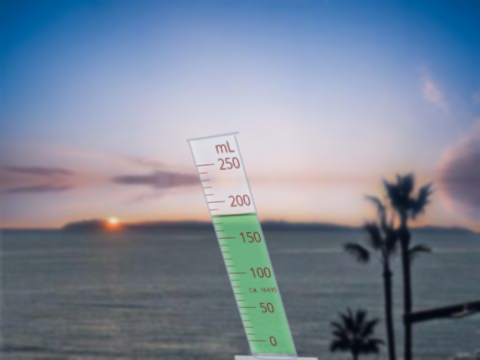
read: 180 mL
